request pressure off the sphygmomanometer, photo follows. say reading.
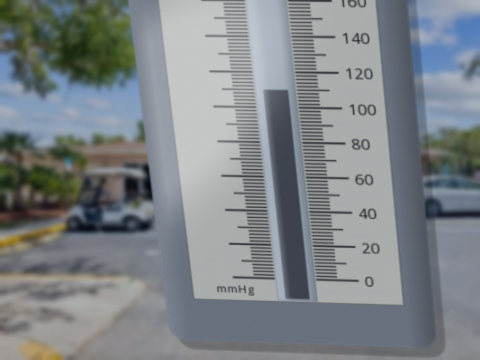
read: 110 mmHg
